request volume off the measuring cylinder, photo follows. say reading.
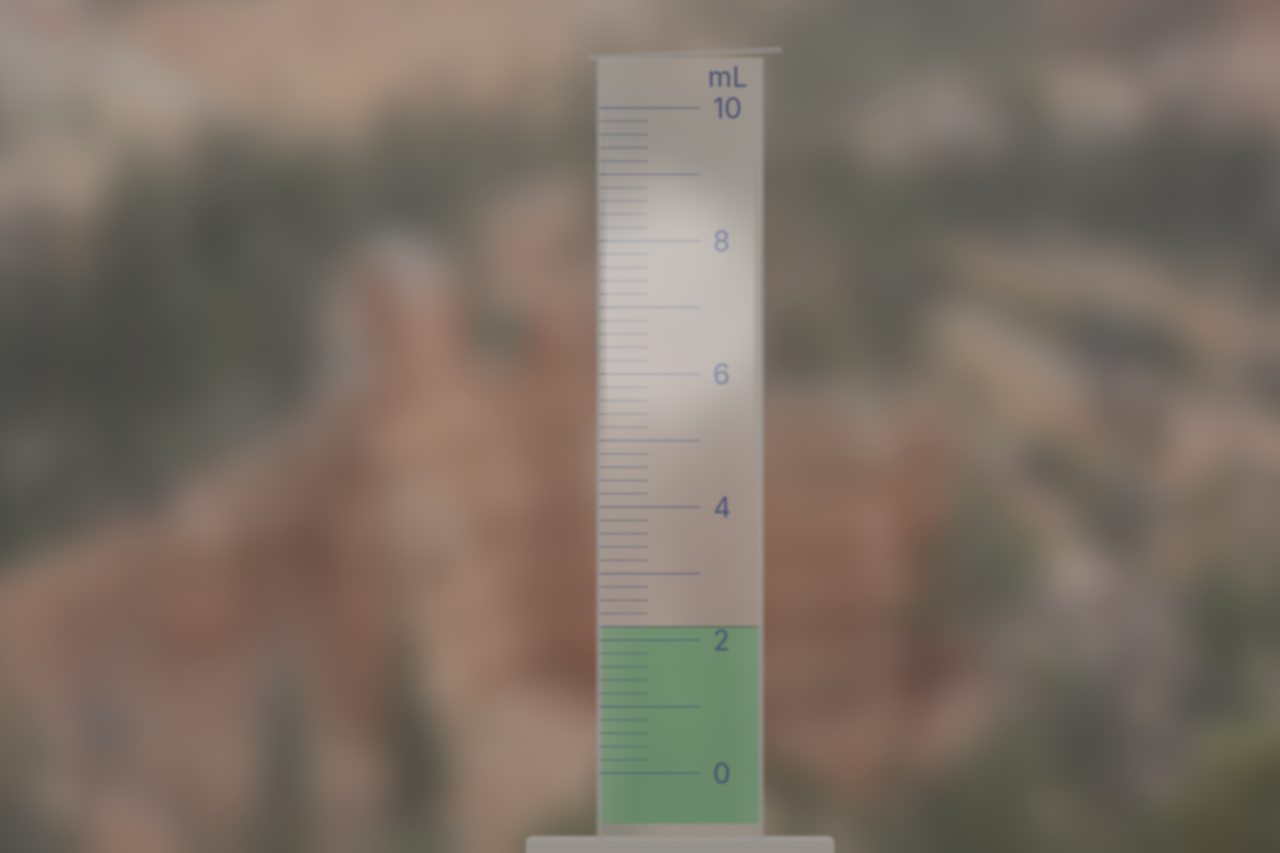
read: 2.2 mL
